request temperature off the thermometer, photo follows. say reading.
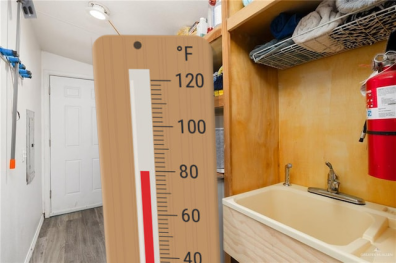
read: 80 °F
